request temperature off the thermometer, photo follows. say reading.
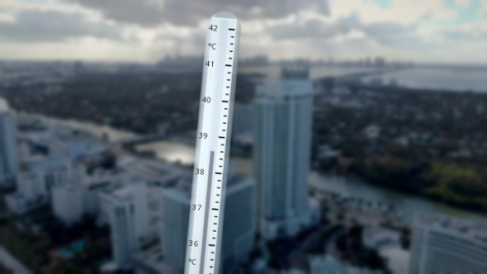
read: 38.6 °C
